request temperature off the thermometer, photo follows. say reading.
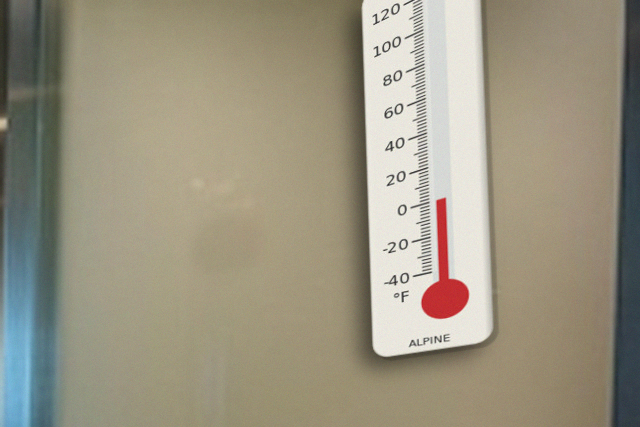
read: 0 °F
